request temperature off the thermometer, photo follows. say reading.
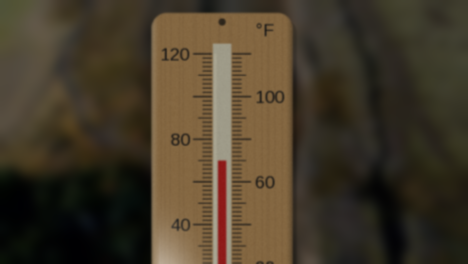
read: 70 °F
